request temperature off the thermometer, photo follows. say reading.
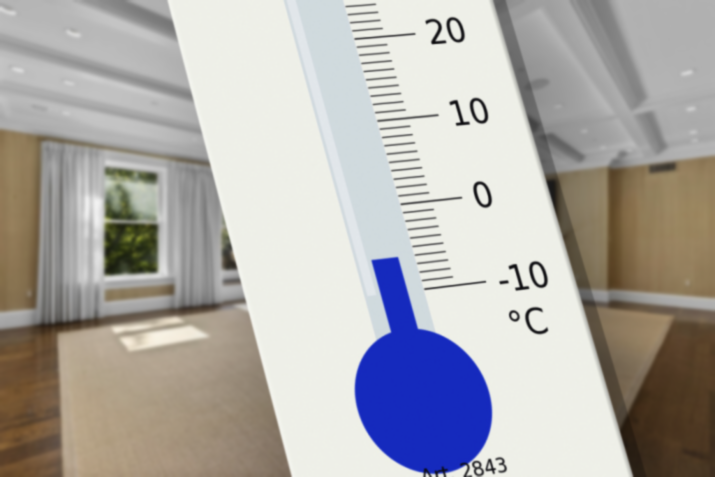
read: -6 °C
